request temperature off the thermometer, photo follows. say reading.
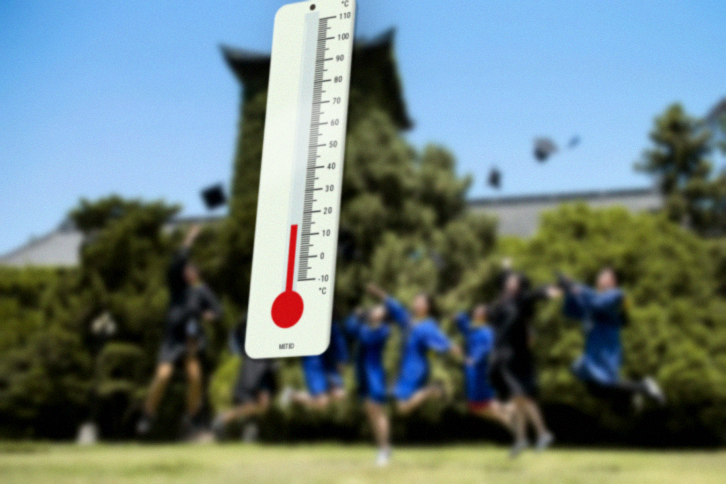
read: 15 °C
